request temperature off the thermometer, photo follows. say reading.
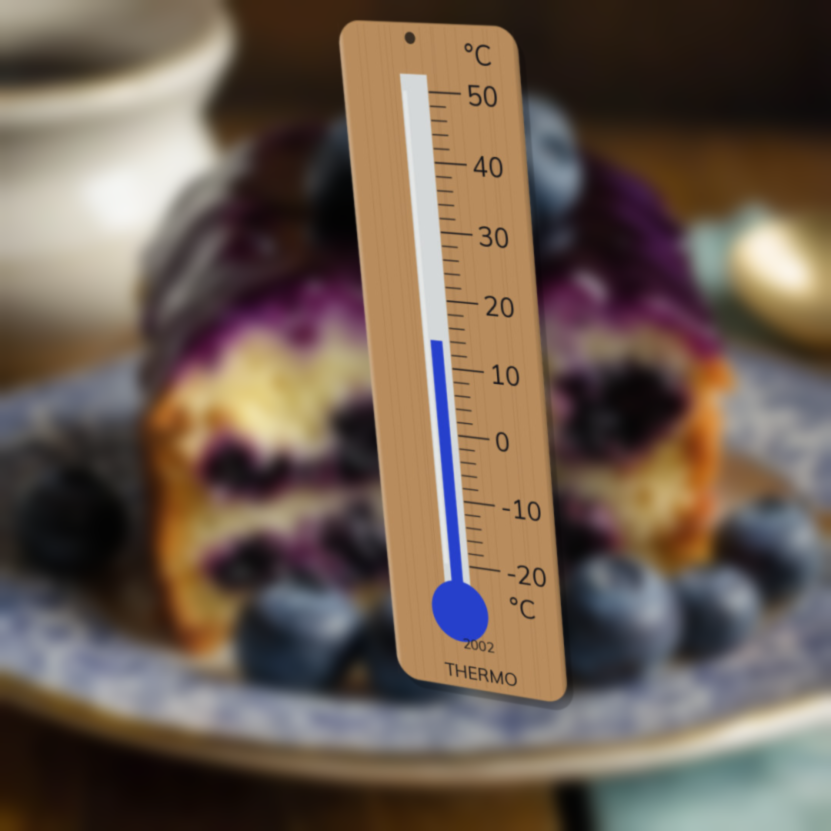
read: 14 °C
